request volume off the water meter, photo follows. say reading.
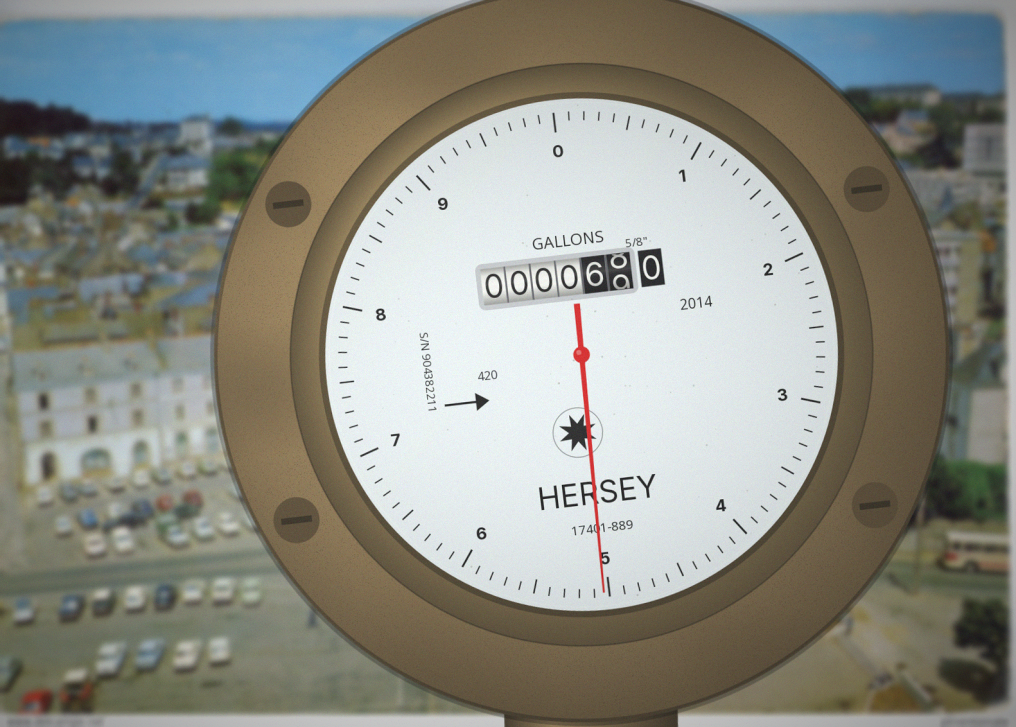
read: 685.0 gal
